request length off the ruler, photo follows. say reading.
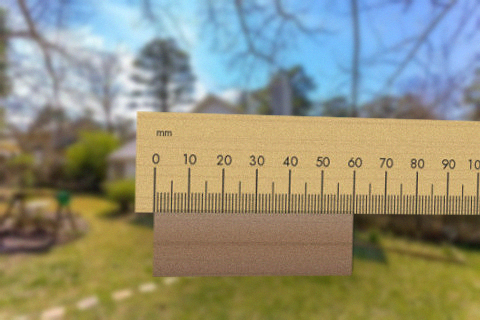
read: 60 mm
